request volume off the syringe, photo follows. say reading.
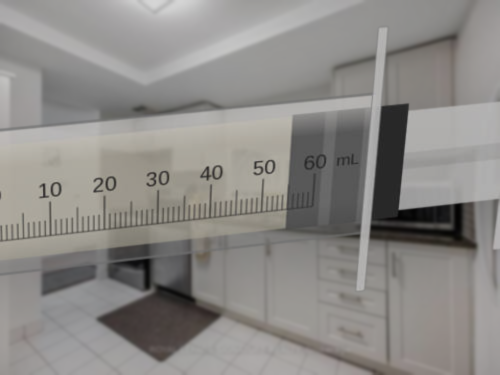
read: 55 mL
